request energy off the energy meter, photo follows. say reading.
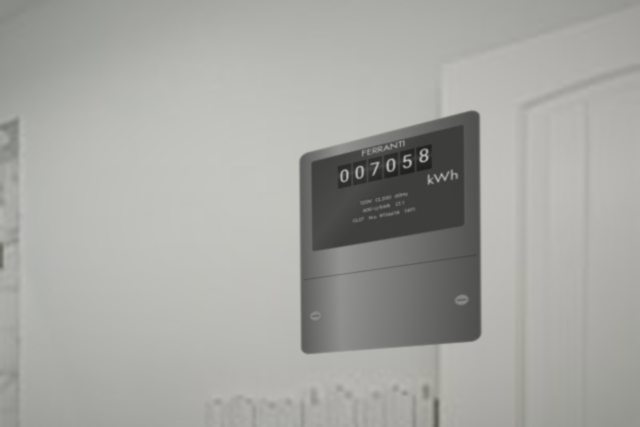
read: 7058 kWh
